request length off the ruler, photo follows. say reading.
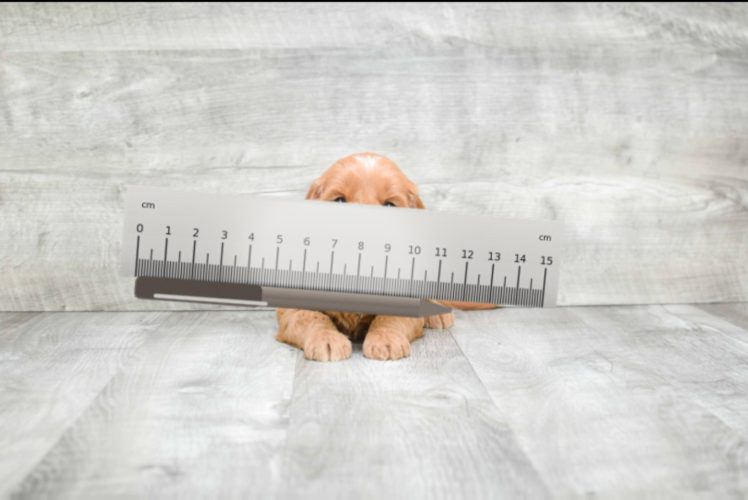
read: 12 cm
